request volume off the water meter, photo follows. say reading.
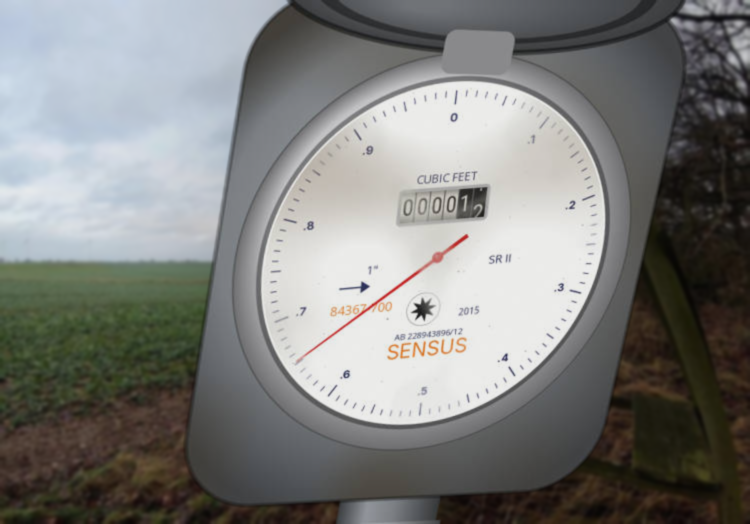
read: 11.65 ft³
